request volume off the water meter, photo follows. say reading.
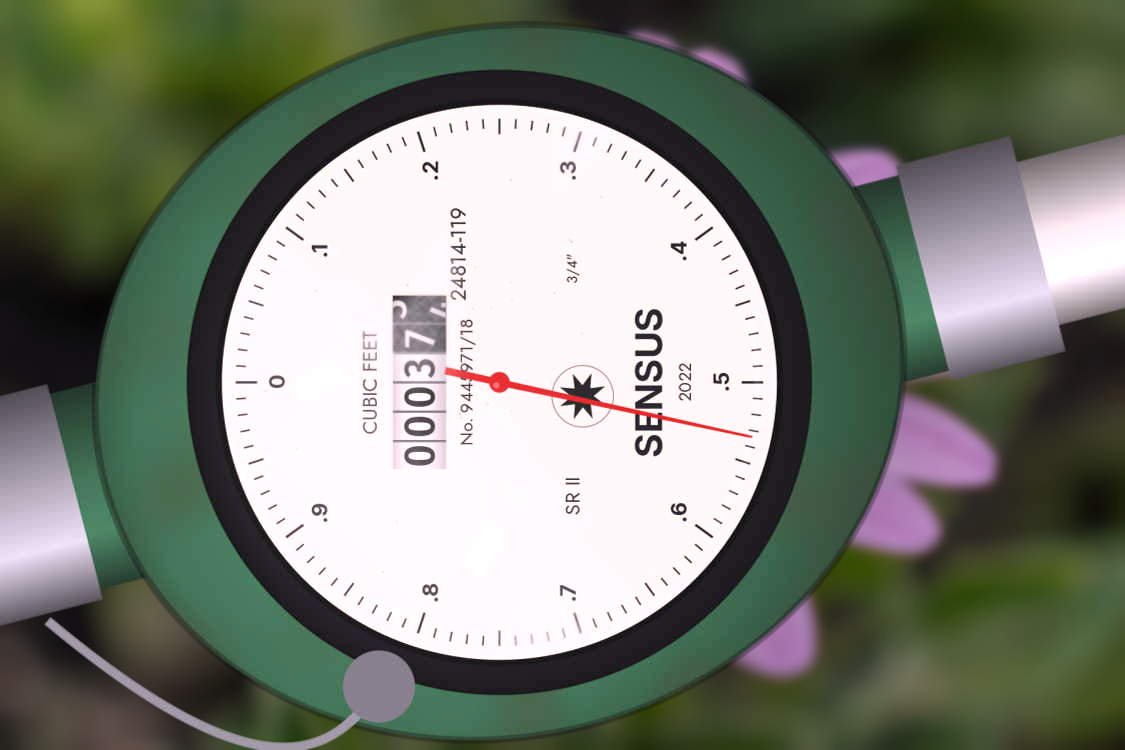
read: 373.53 ft³
